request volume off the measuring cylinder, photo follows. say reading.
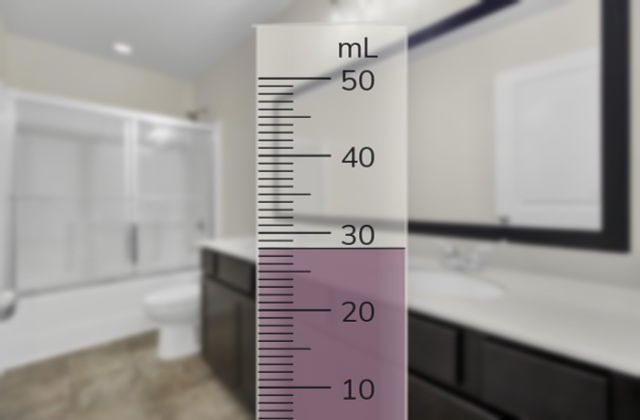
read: 28 mL
